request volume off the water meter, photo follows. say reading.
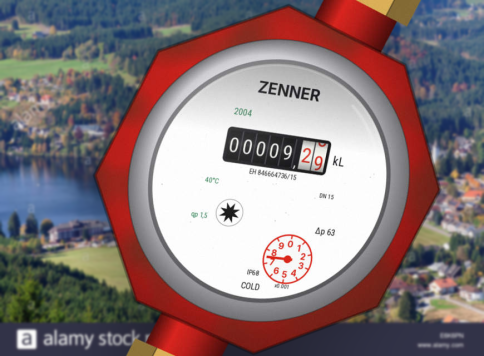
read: 9.287 kL
